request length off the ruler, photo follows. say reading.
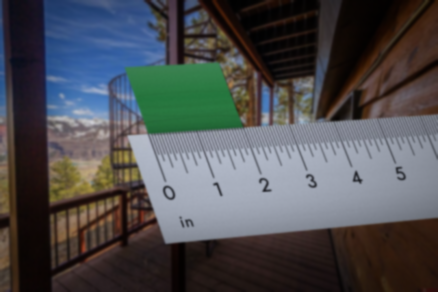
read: 2 in
